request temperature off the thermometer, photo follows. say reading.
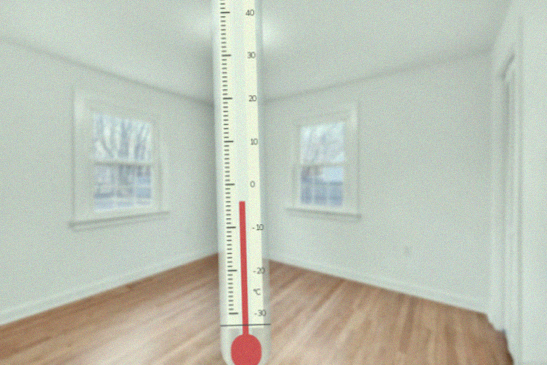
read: -4 °C
